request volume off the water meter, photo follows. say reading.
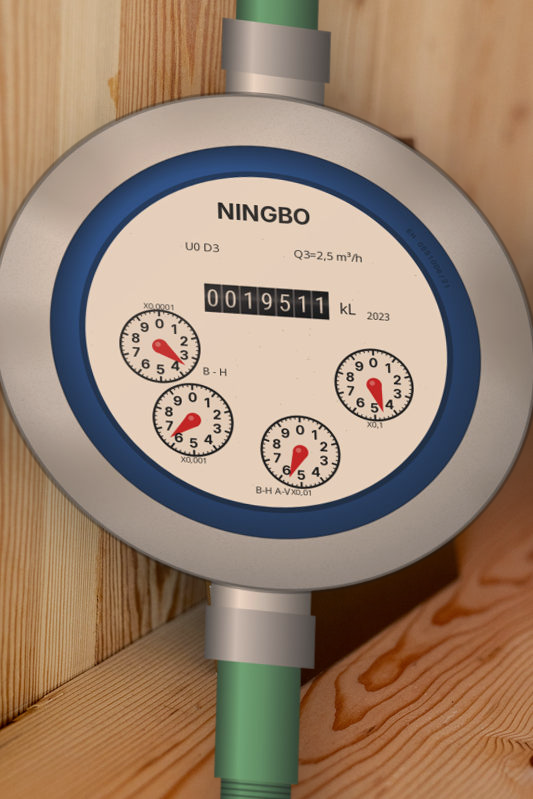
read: 19511.4563 kL
